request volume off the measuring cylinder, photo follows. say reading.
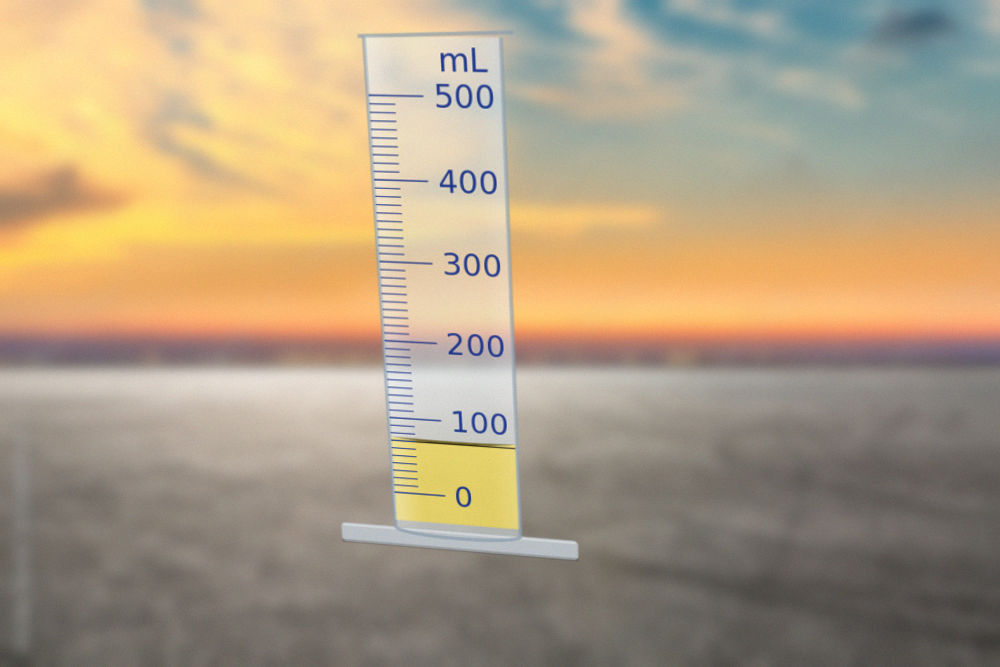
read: 70 mL
